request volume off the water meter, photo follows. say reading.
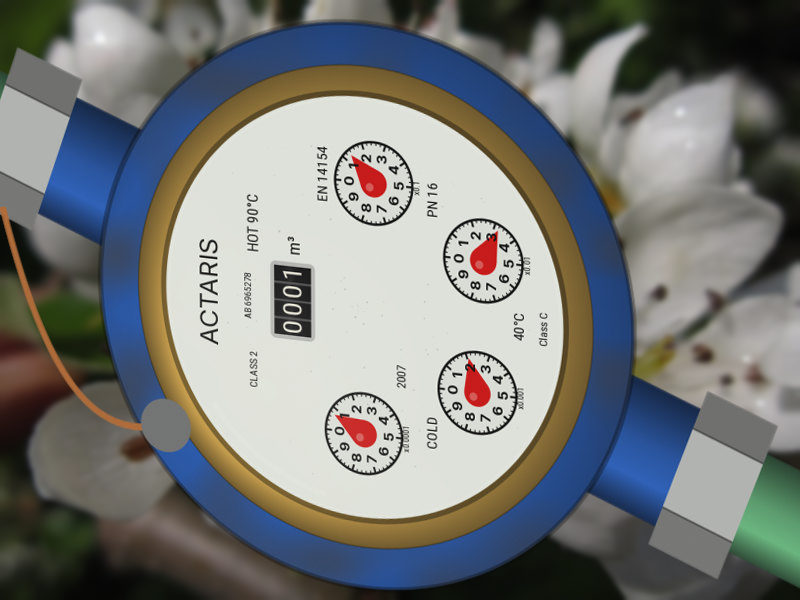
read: 1.1320 m³
